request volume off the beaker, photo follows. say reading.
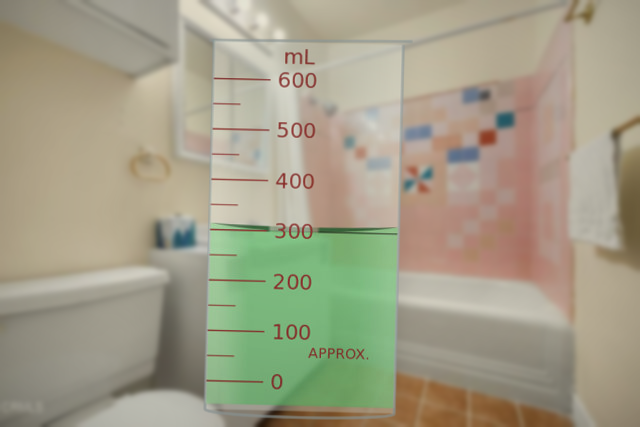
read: 300 mL
